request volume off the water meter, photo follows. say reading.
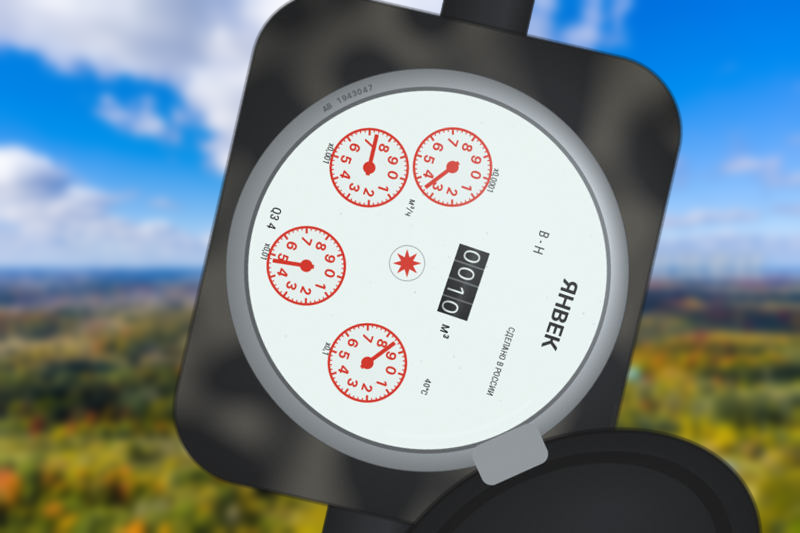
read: 9.8473 m³
